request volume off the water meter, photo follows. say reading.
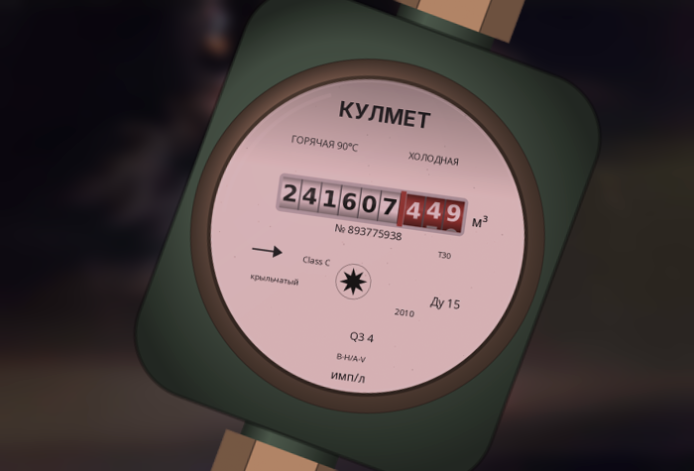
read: 241607.449 m³
